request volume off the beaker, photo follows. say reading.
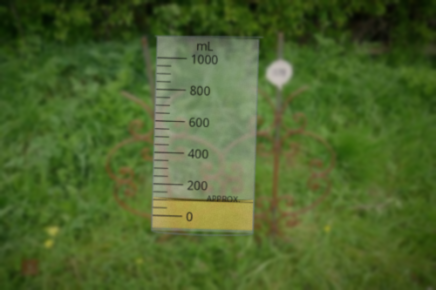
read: 100 mL
